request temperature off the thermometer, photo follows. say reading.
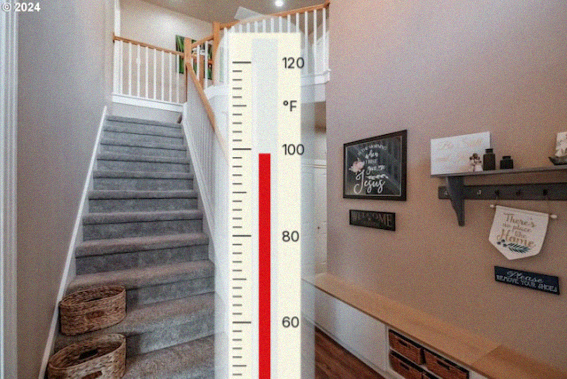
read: 99 °F
